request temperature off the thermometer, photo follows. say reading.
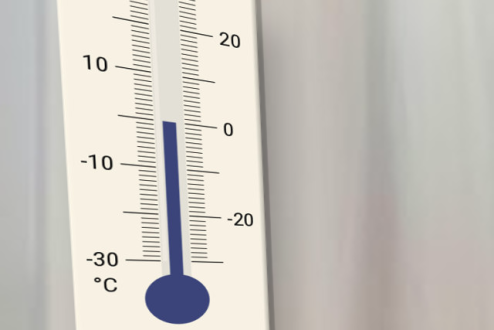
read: 0 °C
